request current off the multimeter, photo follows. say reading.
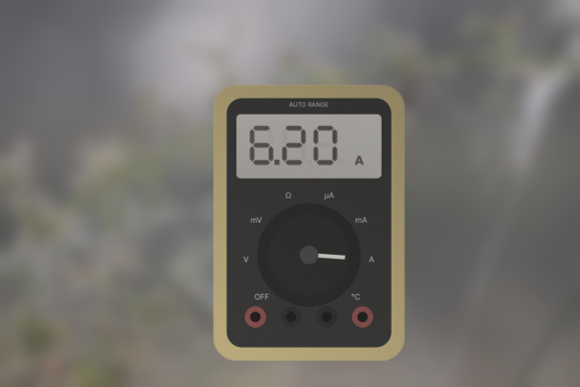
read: 6.20 A
